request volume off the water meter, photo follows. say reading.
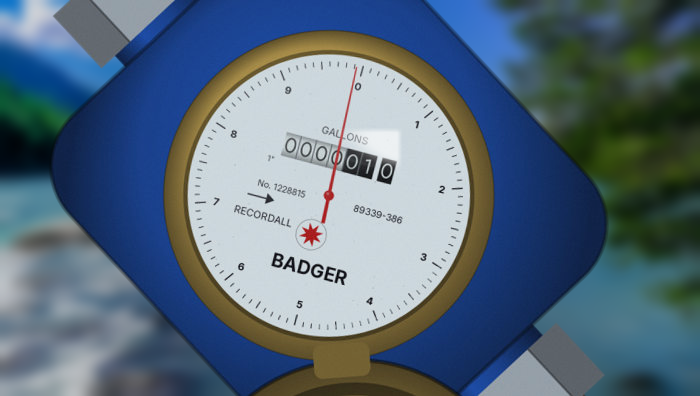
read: 9.9 gal
